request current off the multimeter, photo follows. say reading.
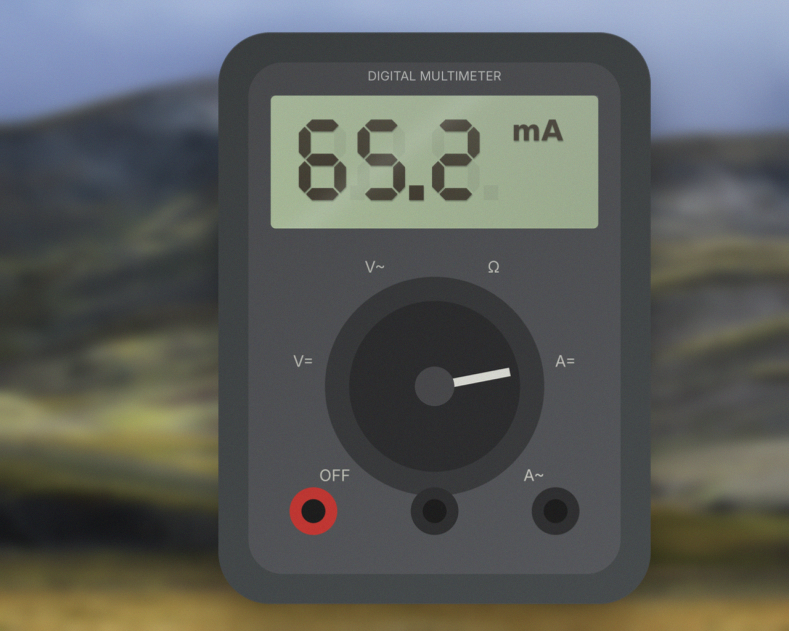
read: 65.2 mA
